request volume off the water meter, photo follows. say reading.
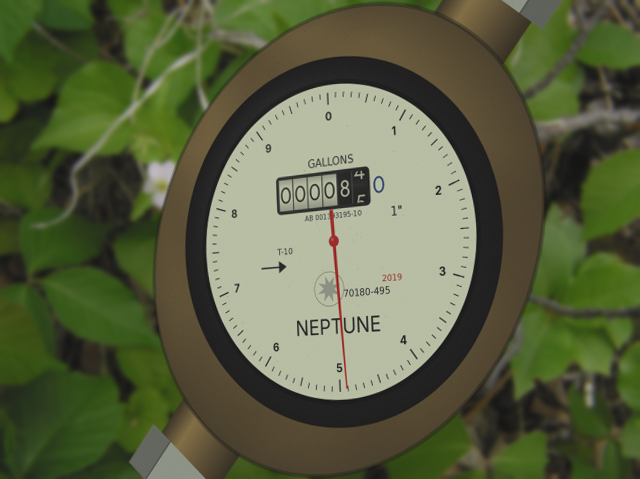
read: 844.9 gal
